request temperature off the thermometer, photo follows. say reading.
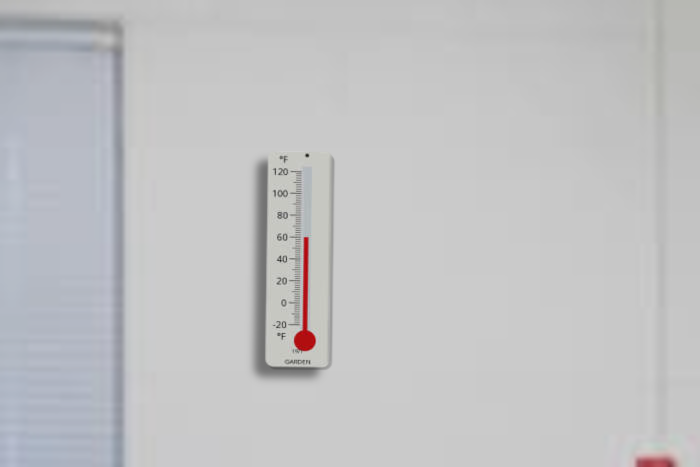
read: 60 °F
